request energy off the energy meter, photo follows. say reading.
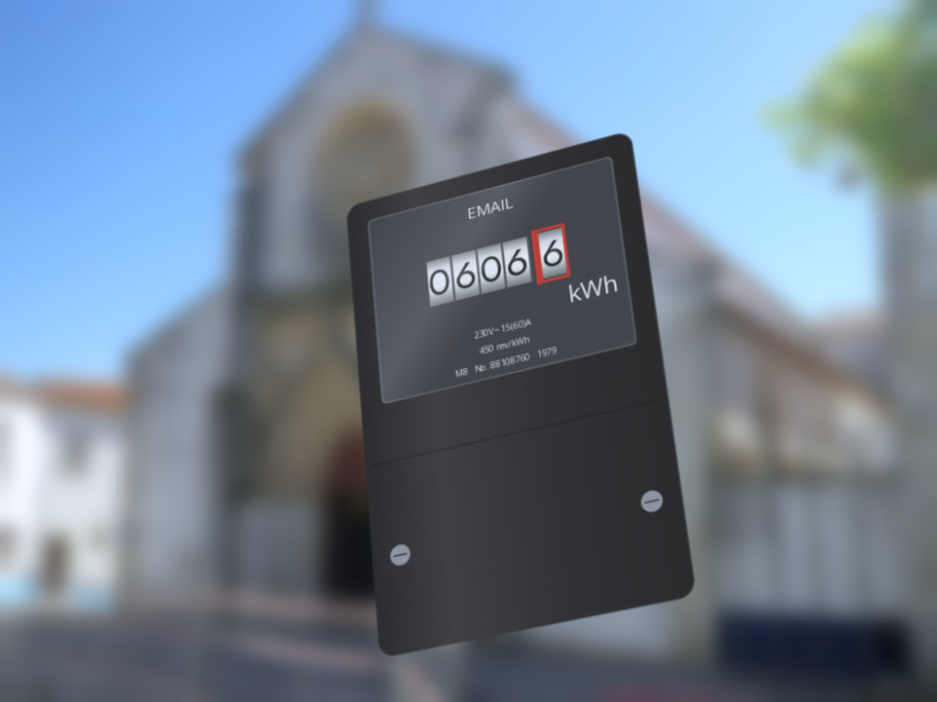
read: 606.6 kWh
